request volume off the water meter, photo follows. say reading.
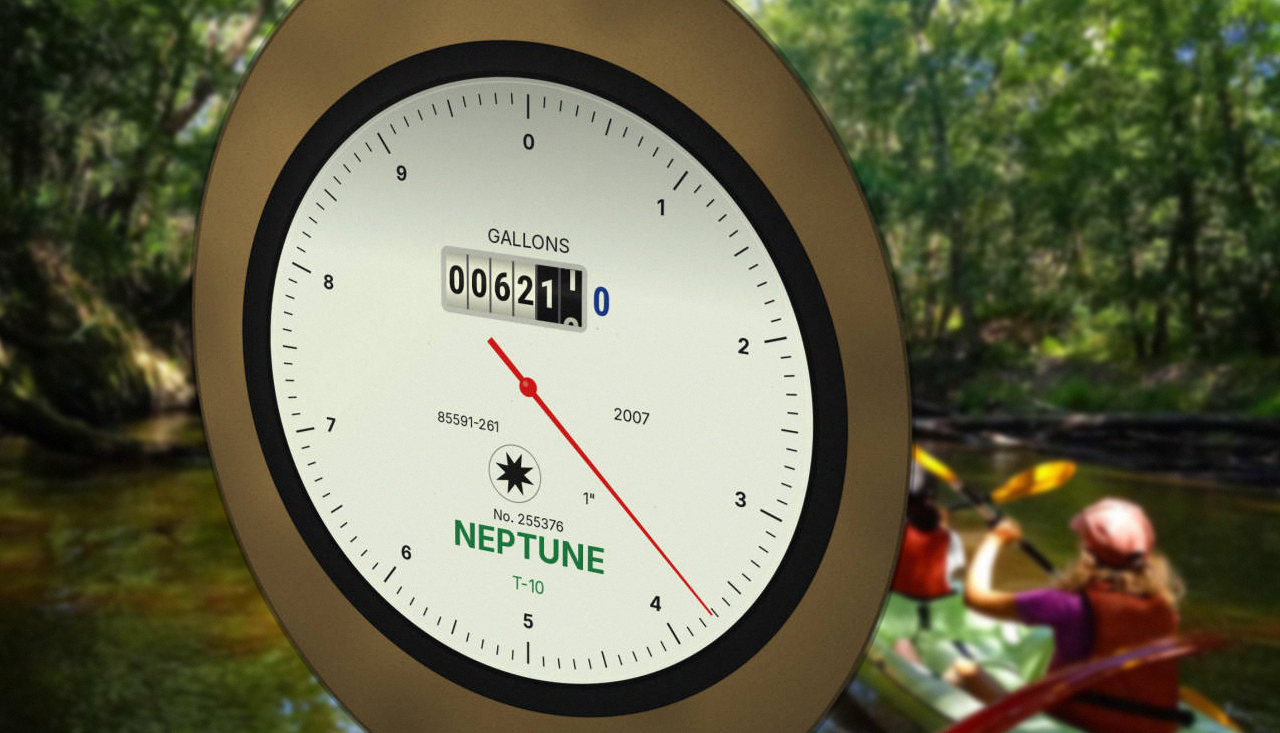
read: 62113.7 gal
